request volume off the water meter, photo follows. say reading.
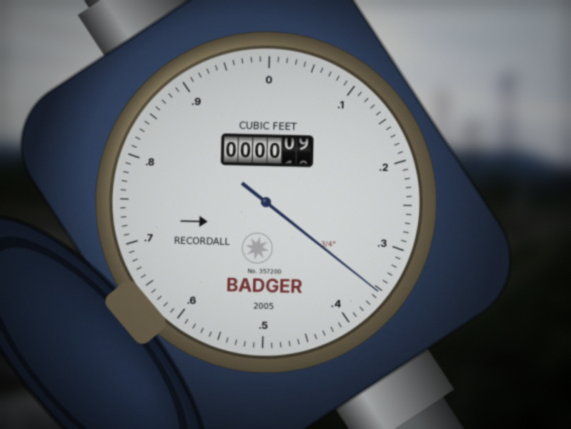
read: 9.35 ft³
